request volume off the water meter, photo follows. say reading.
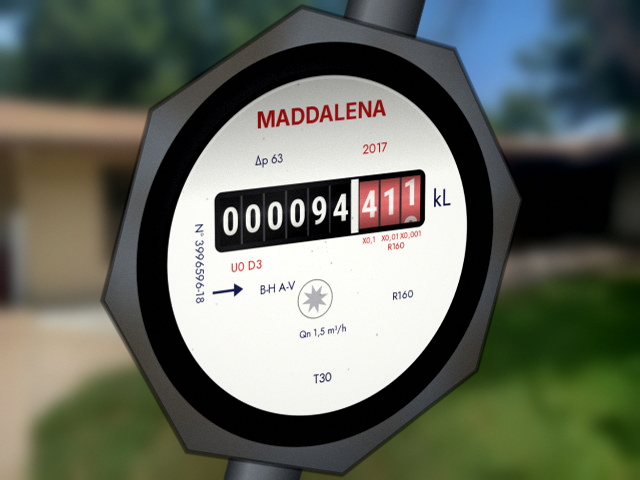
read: 94.411 kL
